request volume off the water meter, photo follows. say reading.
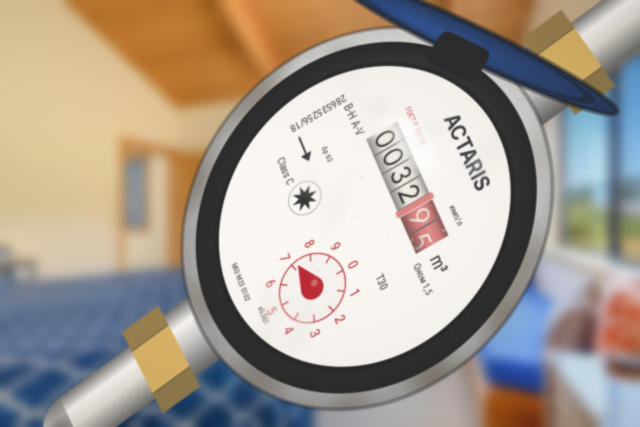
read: 32.947 m³
